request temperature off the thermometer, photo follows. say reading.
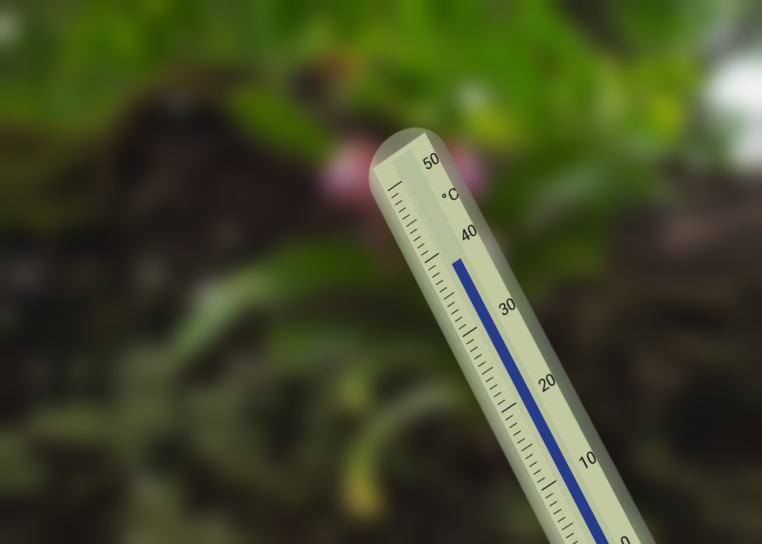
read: 38 °C
